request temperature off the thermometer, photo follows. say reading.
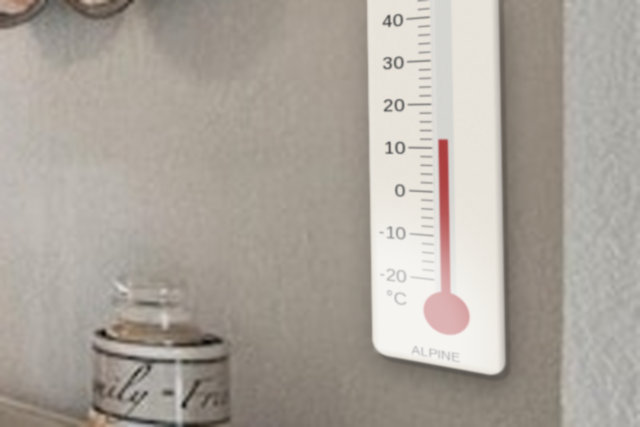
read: 12 °C
